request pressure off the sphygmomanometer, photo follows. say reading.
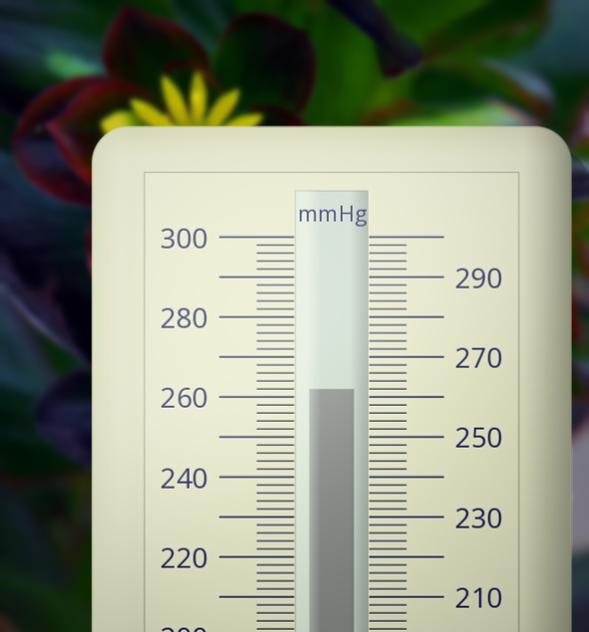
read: 262 mmHg
